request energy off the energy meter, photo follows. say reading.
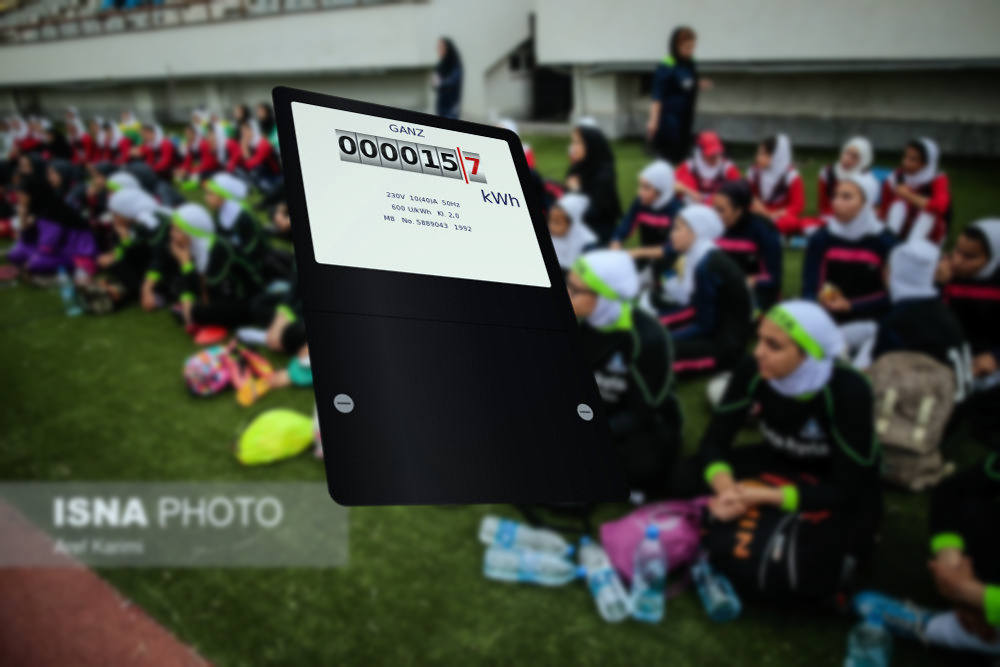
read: 15.7 kWh
